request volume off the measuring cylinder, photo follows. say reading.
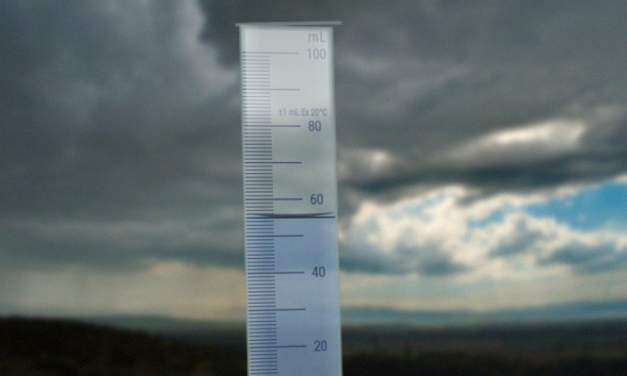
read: 55 mL
